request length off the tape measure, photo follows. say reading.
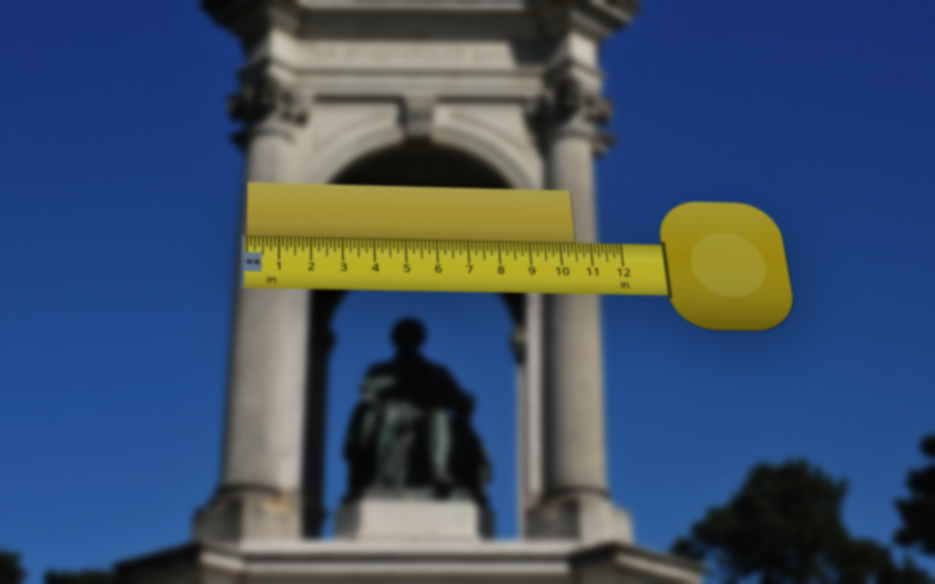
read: 10.5 in
